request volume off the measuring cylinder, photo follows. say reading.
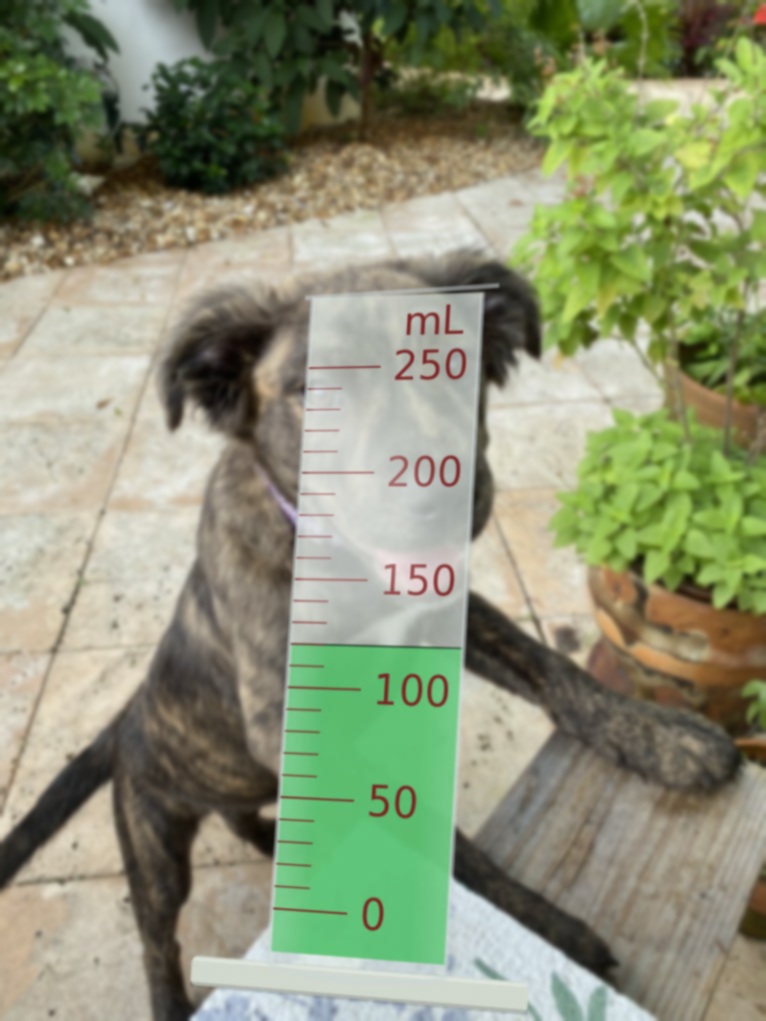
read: 120 mL
